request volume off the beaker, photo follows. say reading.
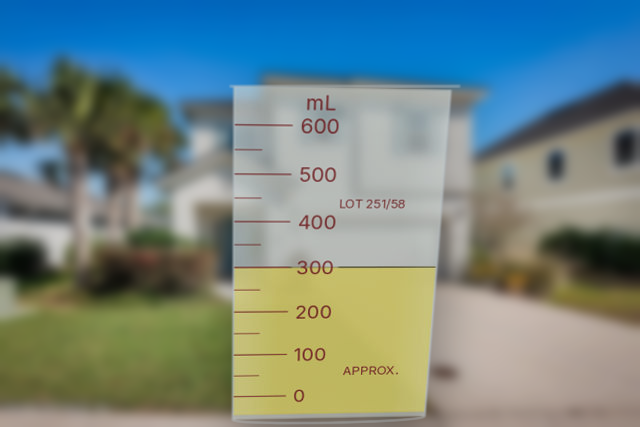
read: 300 mL
